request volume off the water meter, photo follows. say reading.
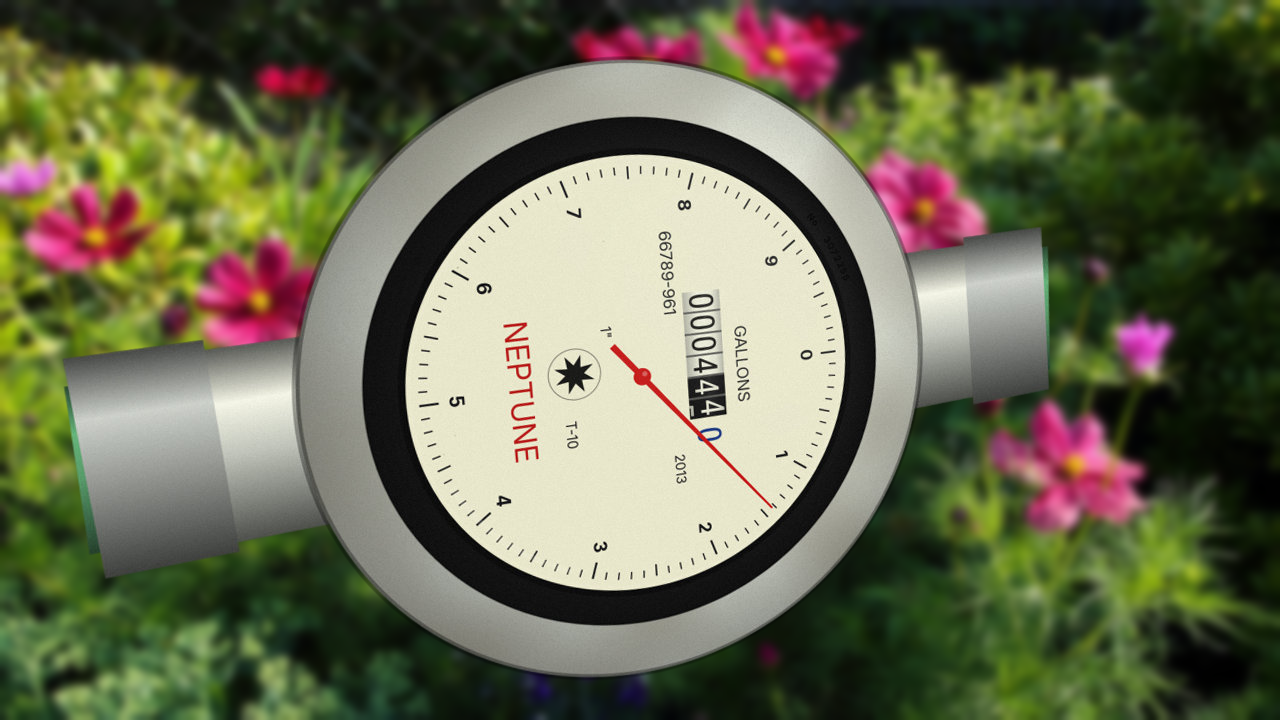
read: 4441.4 gal
